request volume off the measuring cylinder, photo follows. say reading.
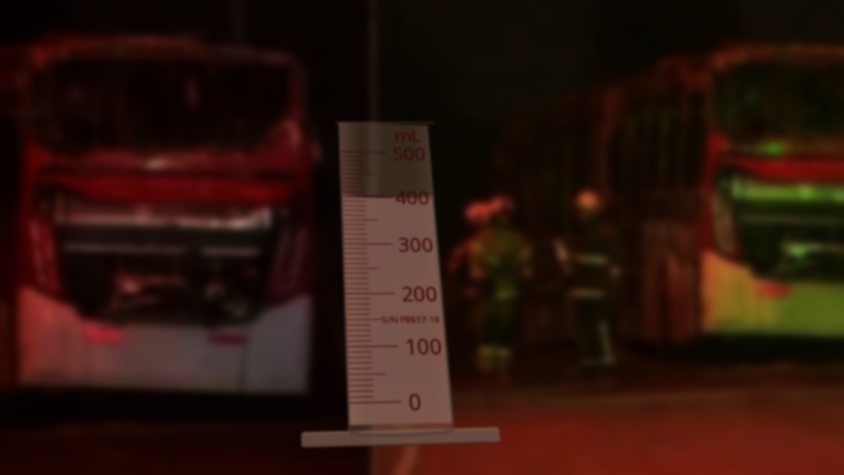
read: 400 mL
